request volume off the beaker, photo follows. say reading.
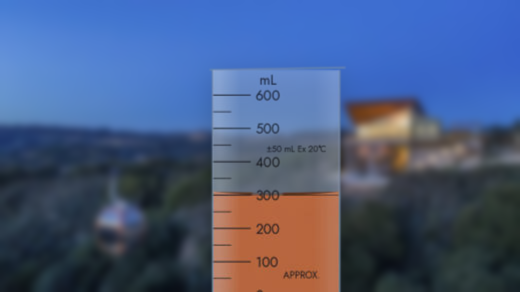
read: 300 mL
